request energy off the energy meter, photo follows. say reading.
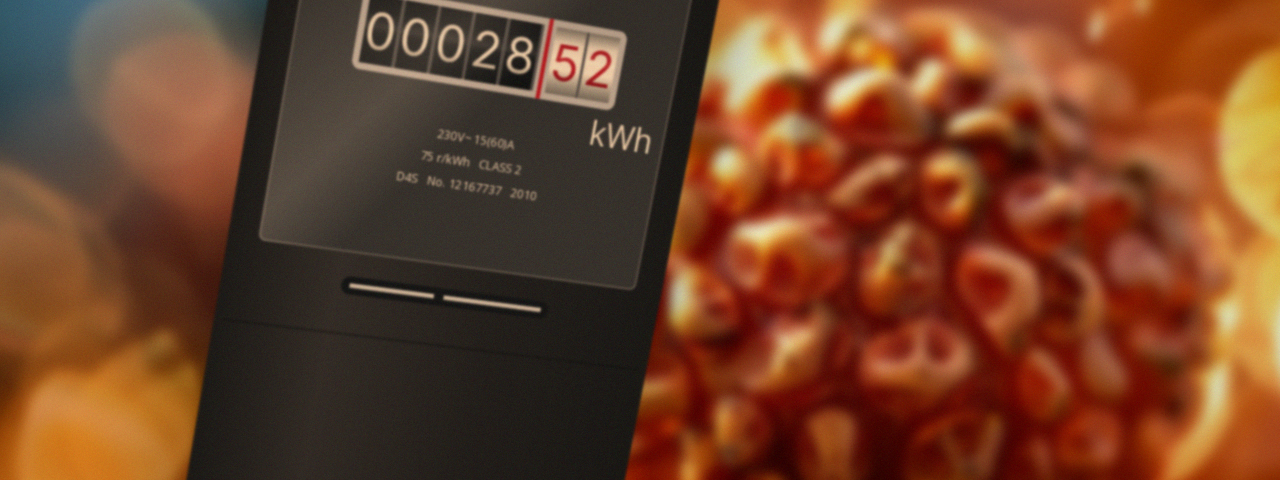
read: 28.52 kWh
